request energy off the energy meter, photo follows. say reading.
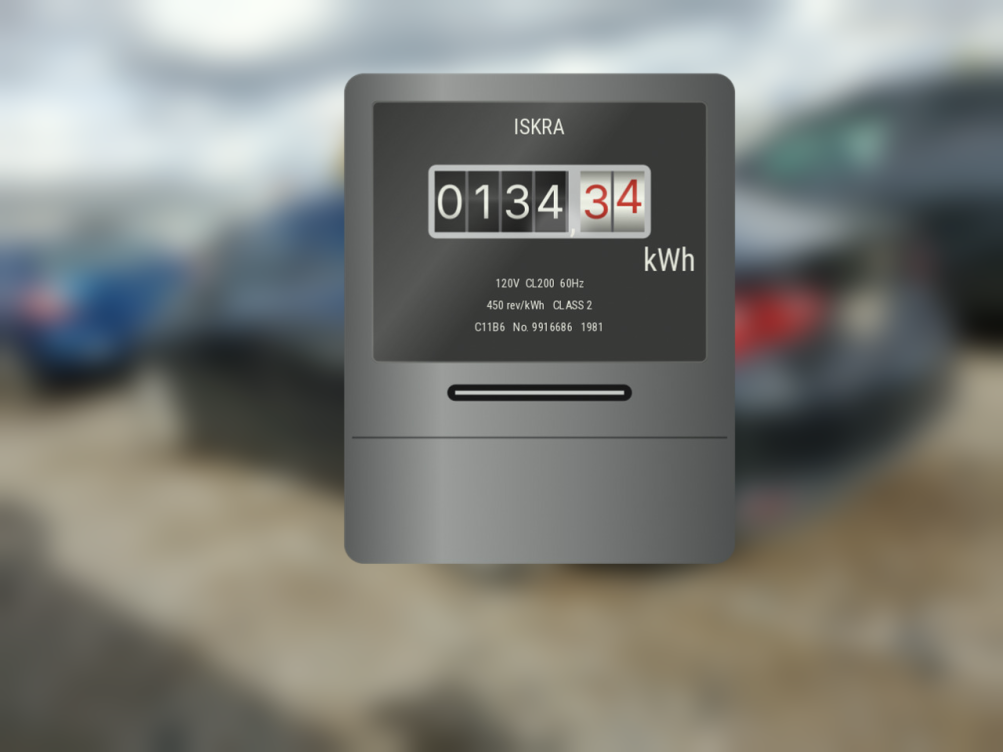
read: 134.34 kWh
